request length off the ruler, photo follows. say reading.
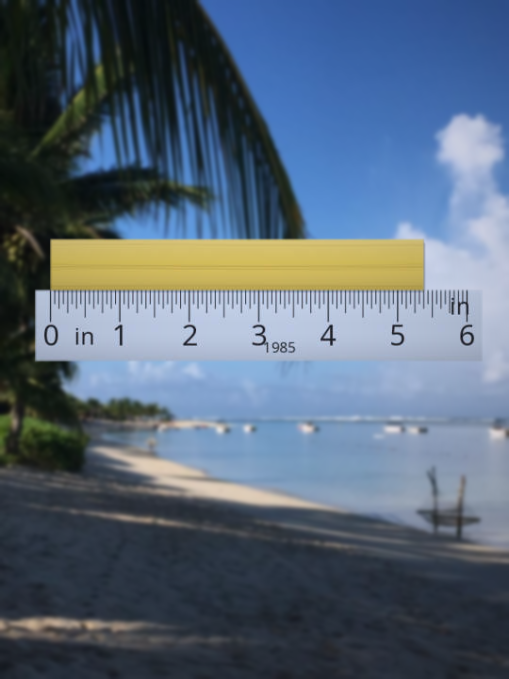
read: 5.375 in
